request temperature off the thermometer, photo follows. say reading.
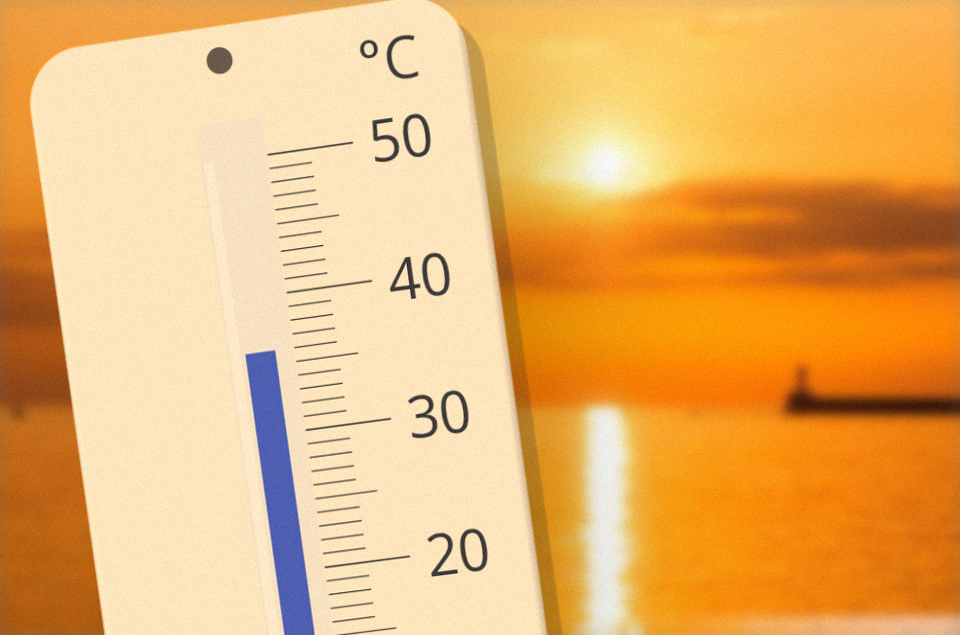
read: 36 °C
